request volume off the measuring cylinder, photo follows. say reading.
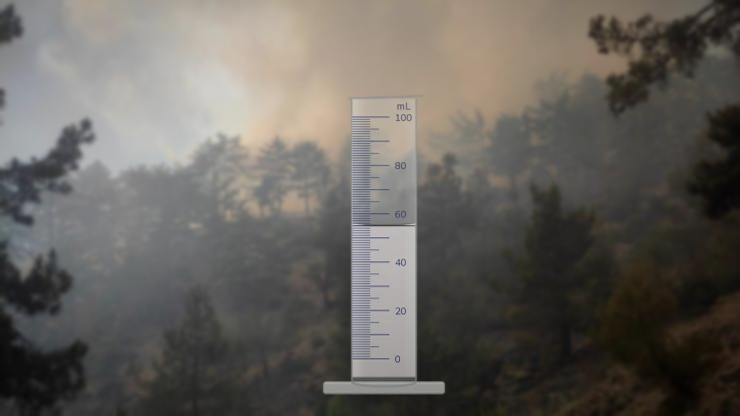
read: 55 mL
